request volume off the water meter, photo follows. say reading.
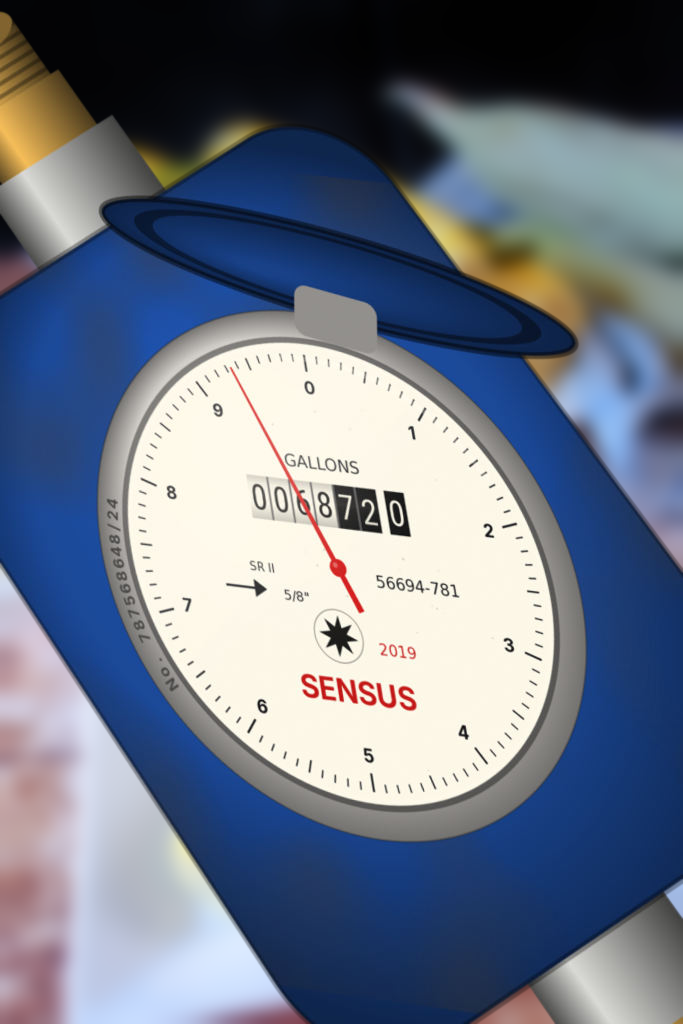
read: 68719.3 gal
